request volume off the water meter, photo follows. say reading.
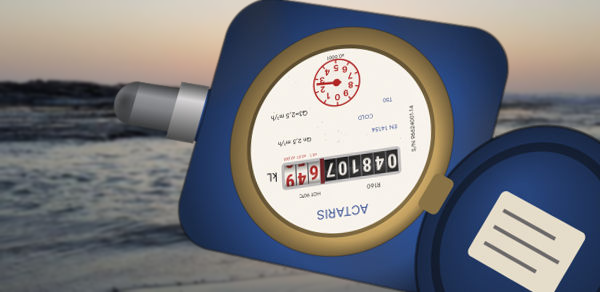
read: 48107.6492 kL
